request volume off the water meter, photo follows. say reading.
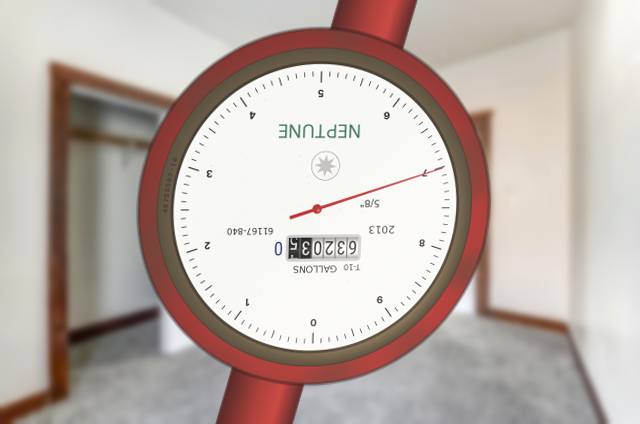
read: 6320347.0 gal
